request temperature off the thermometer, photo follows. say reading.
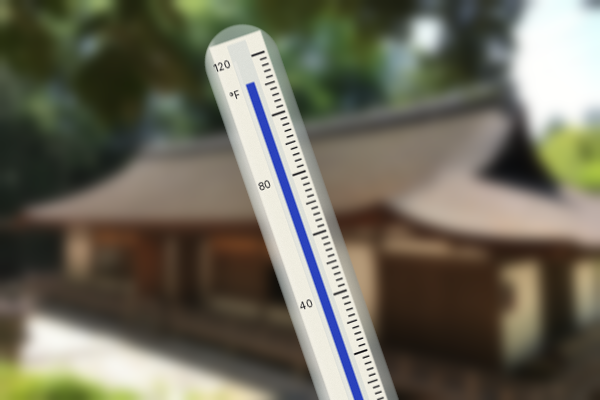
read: 112 °F
